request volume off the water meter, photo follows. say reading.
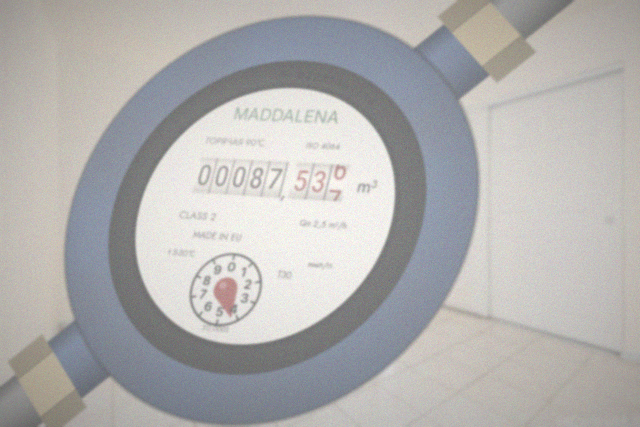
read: 87.5364 m³
